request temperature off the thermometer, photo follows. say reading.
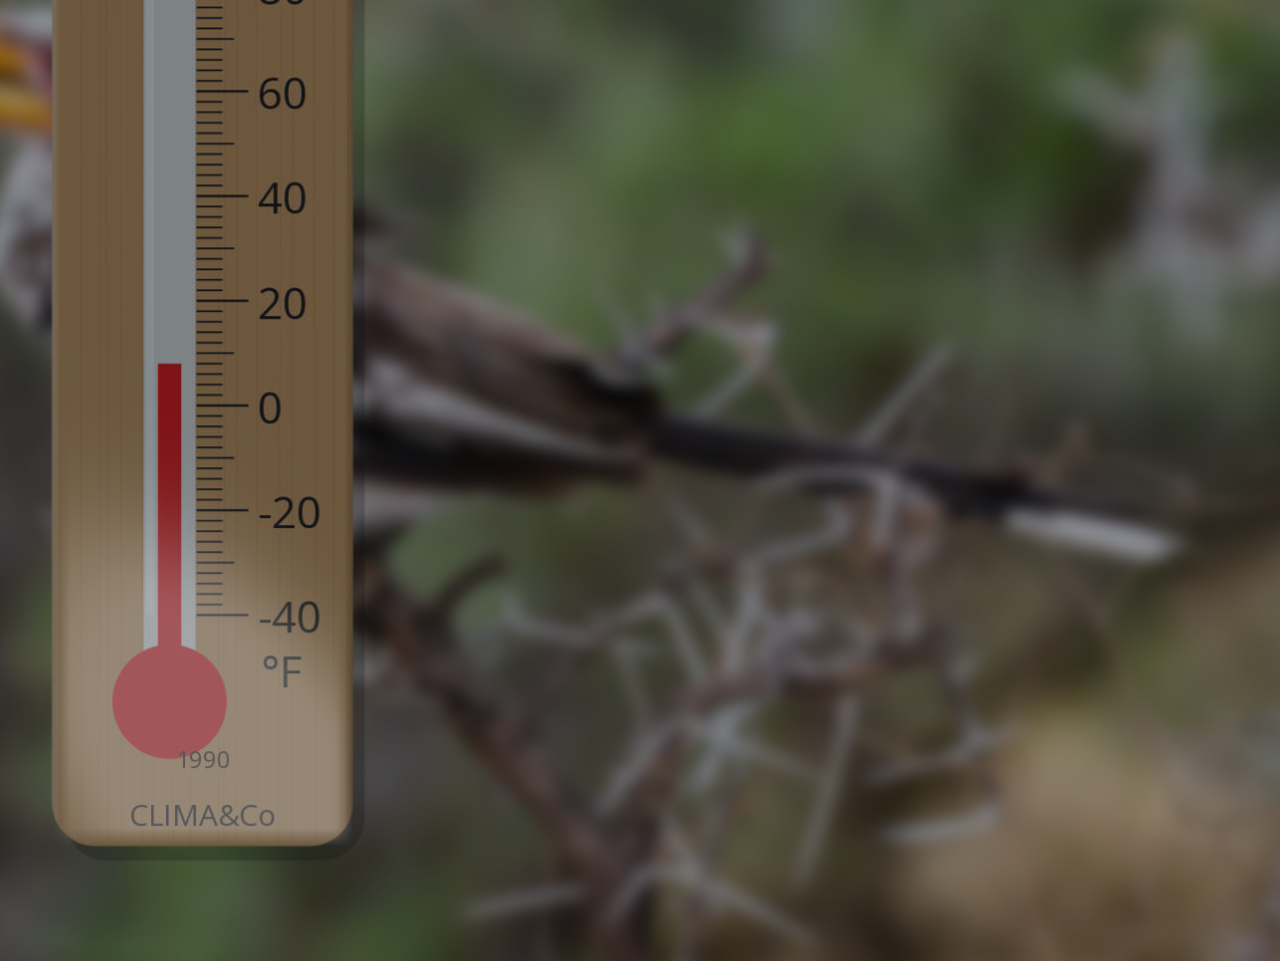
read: 8 °F
